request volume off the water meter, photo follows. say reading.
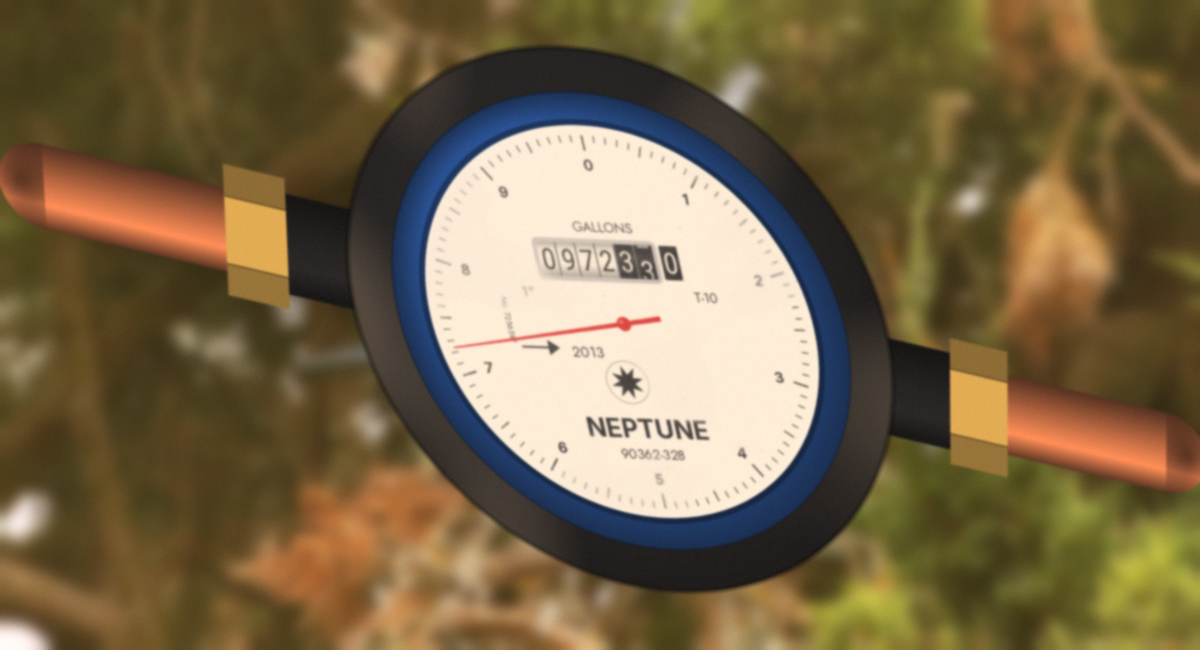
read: 972327.2 gal
